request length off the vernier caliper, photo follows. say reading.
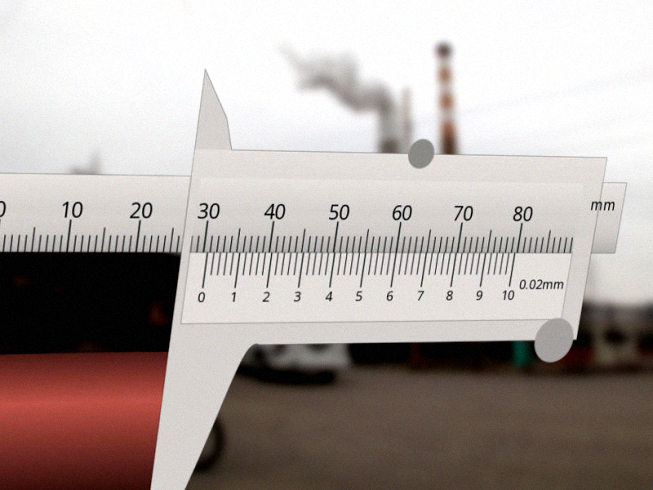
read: 30.6 mm
